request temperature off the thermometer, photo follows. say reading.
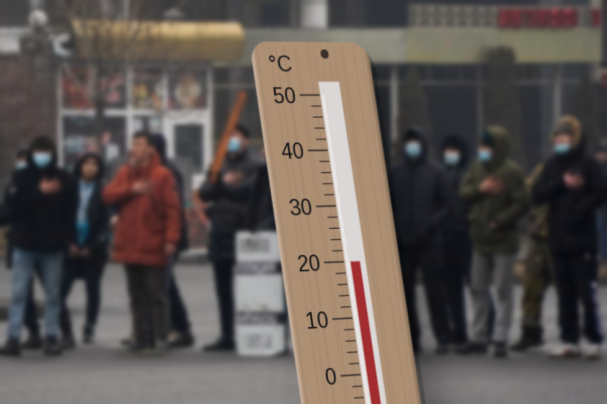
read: 20 °C
